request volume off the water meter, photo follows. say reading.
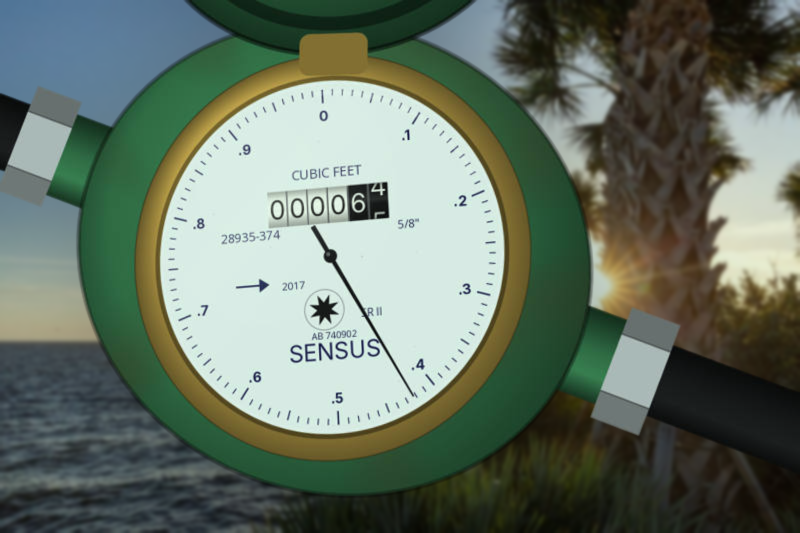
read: 64.42 ft³
